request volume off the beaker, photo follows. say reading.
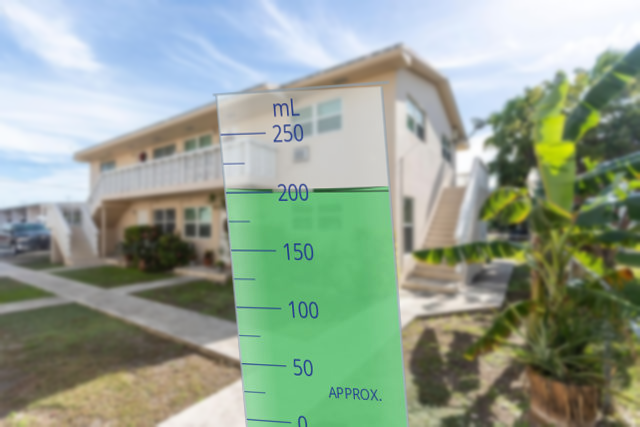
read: 200 mL
